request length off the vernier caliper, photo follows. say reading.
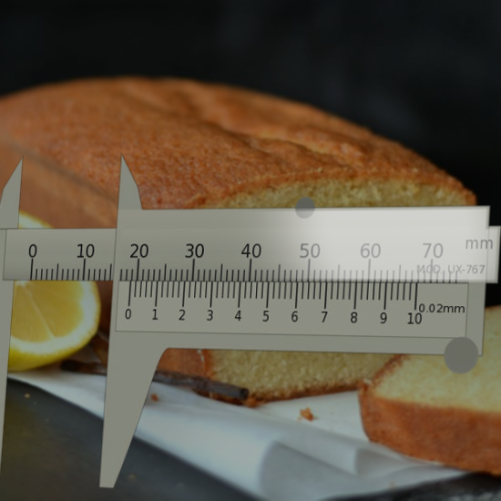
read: 18.8 mm
